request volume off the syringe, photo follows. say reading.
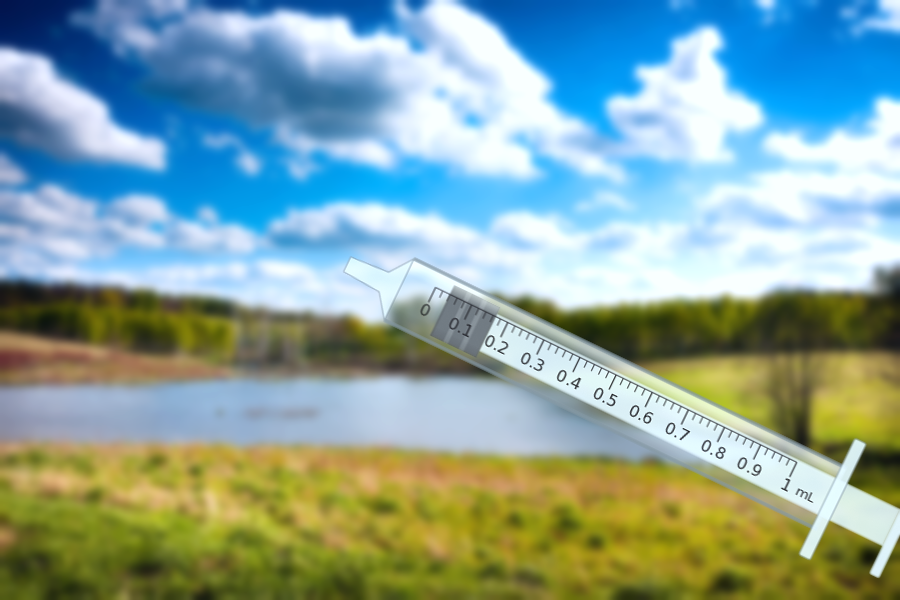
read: 0.04 mL
